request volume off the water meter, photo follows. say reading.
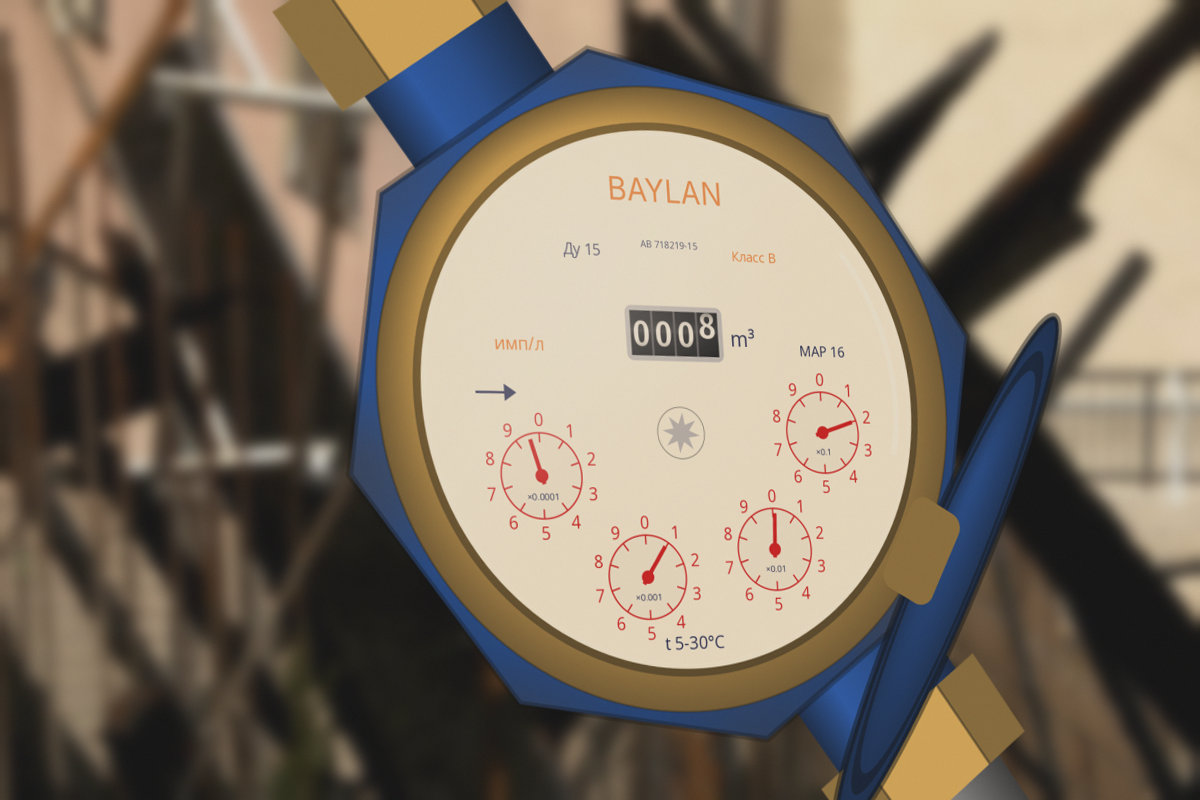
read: 8.2009 m³
